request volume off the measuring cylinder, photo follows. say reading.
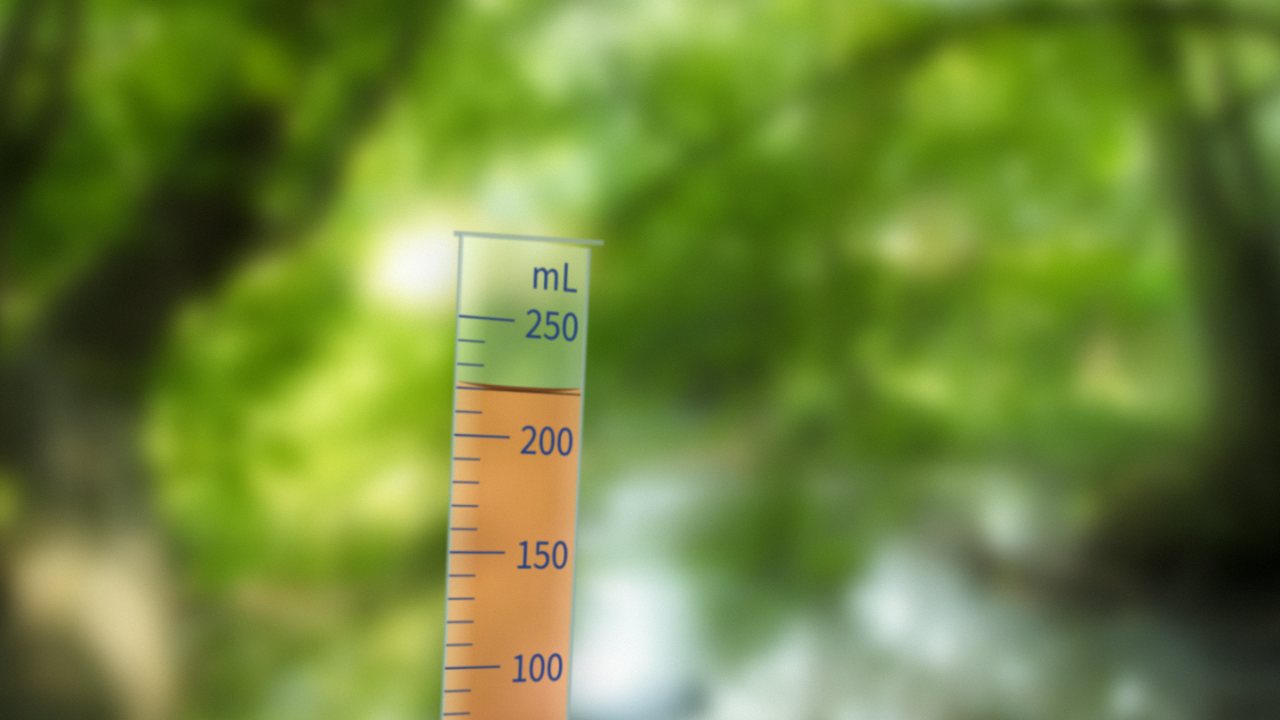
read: 220 mL
